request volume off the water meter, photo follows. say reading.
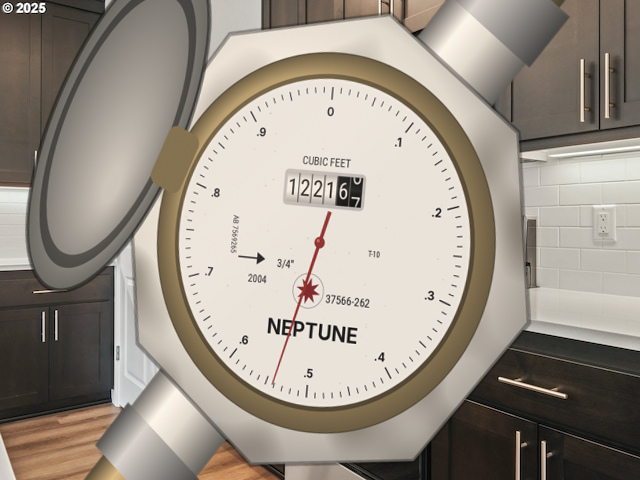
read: 122166.54 ft³
